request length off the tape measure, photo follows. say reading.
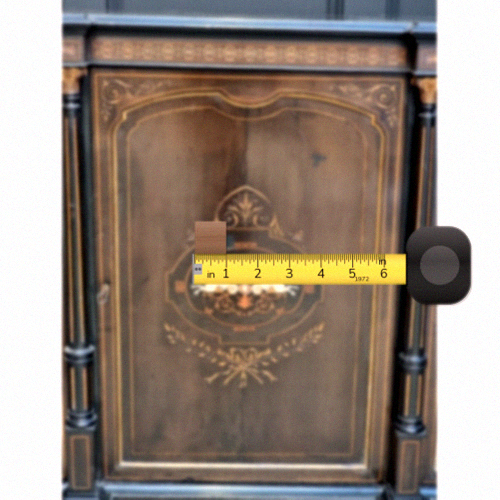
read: 1 in
